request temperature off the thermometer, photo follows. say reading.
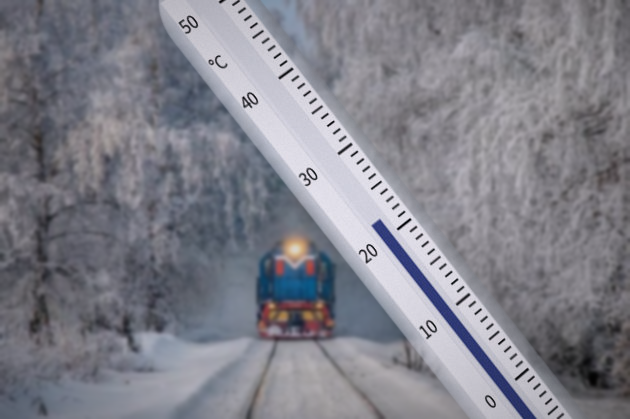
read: 22 °C
